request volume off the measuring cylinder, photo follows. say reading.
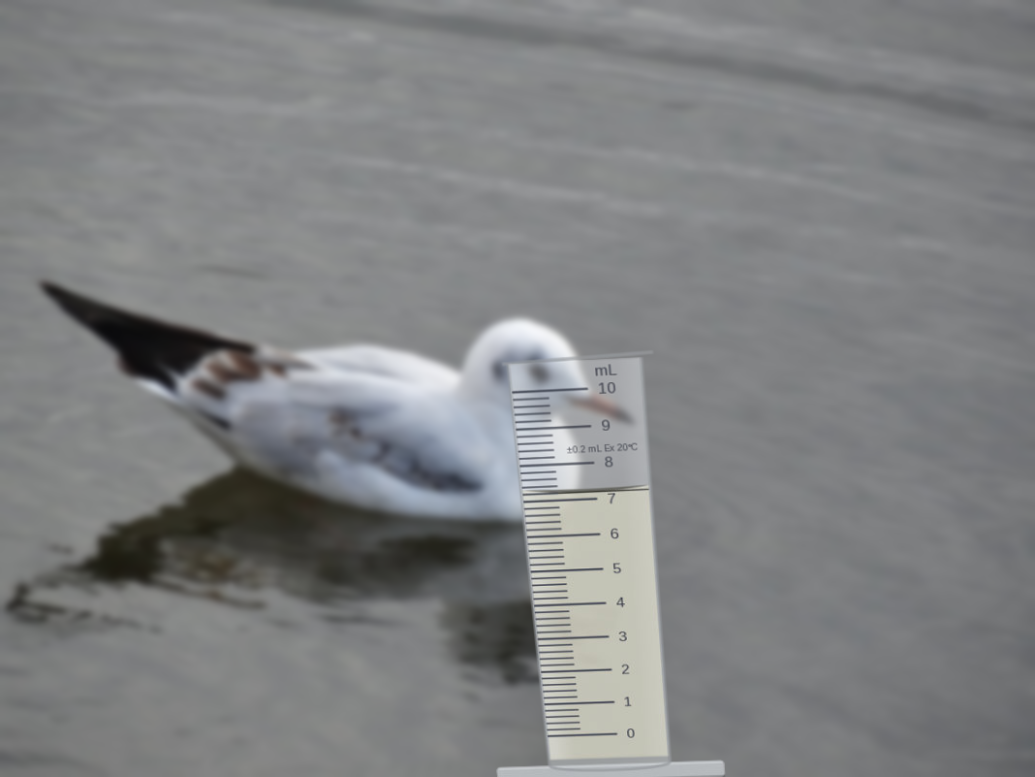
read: 7.2 mL
